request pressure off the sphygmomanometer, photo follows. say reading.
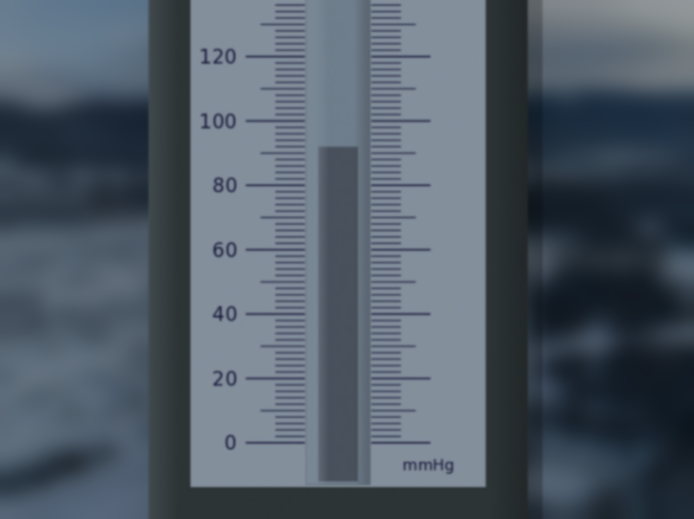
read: 92 mmHg
